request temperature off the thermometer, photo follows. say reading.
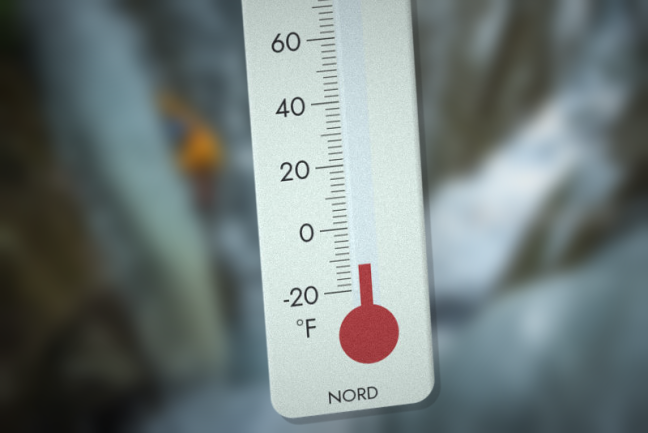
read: -12 °F
